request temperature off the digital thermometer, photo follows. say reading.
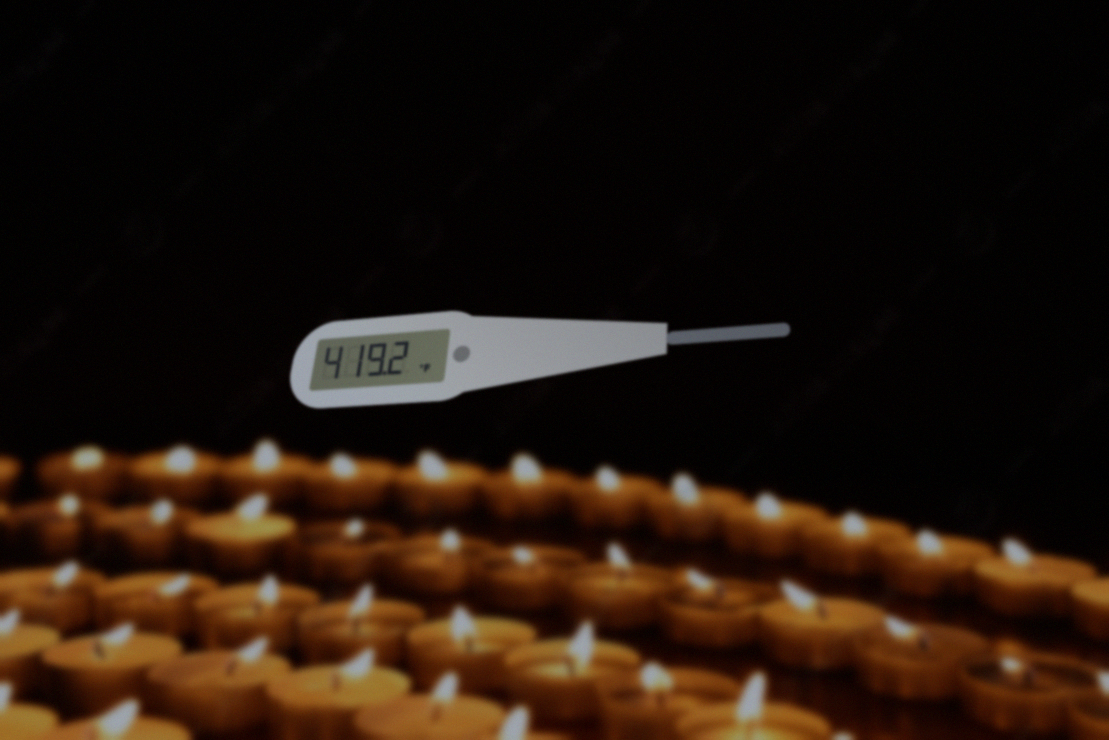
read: 419.2 °F
